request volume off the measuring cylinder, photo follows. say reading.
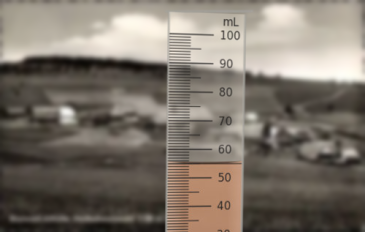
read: 55 mL
